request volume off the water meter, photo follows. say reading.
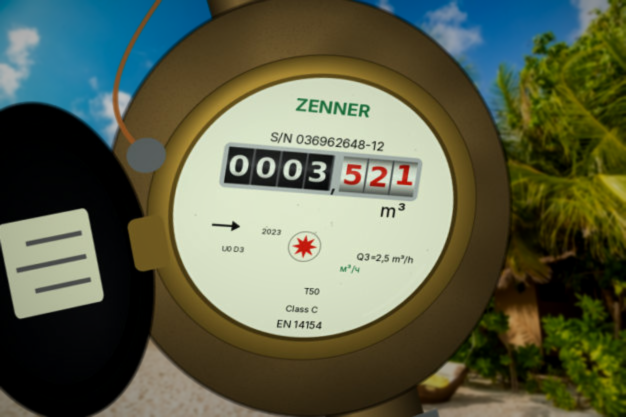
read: 3.521 m³
